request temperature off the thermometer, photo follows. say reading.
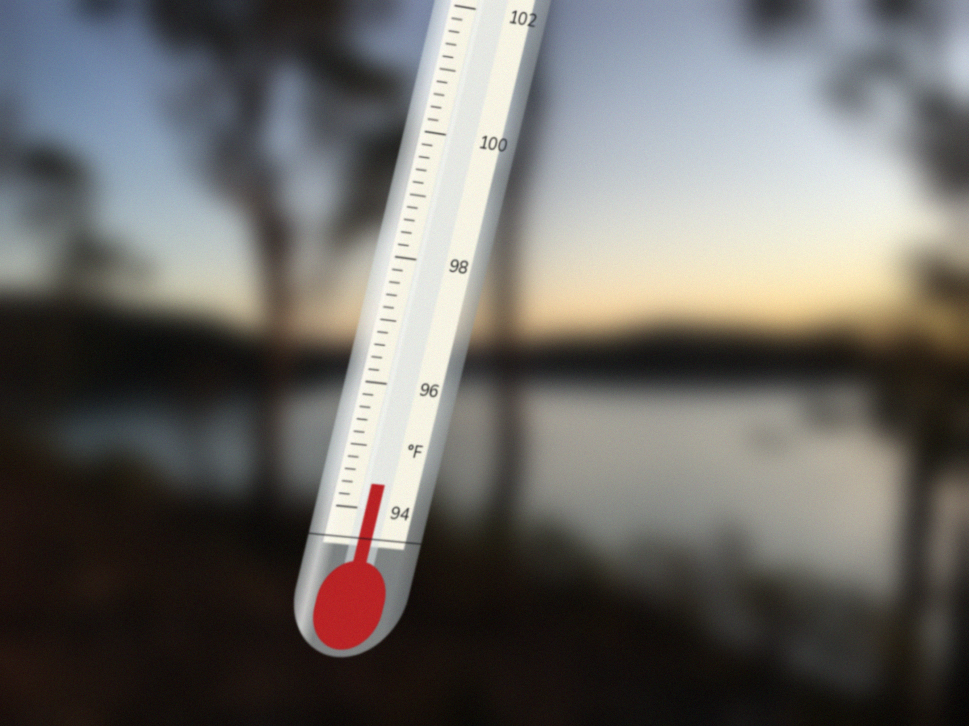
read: 94.4 °F
